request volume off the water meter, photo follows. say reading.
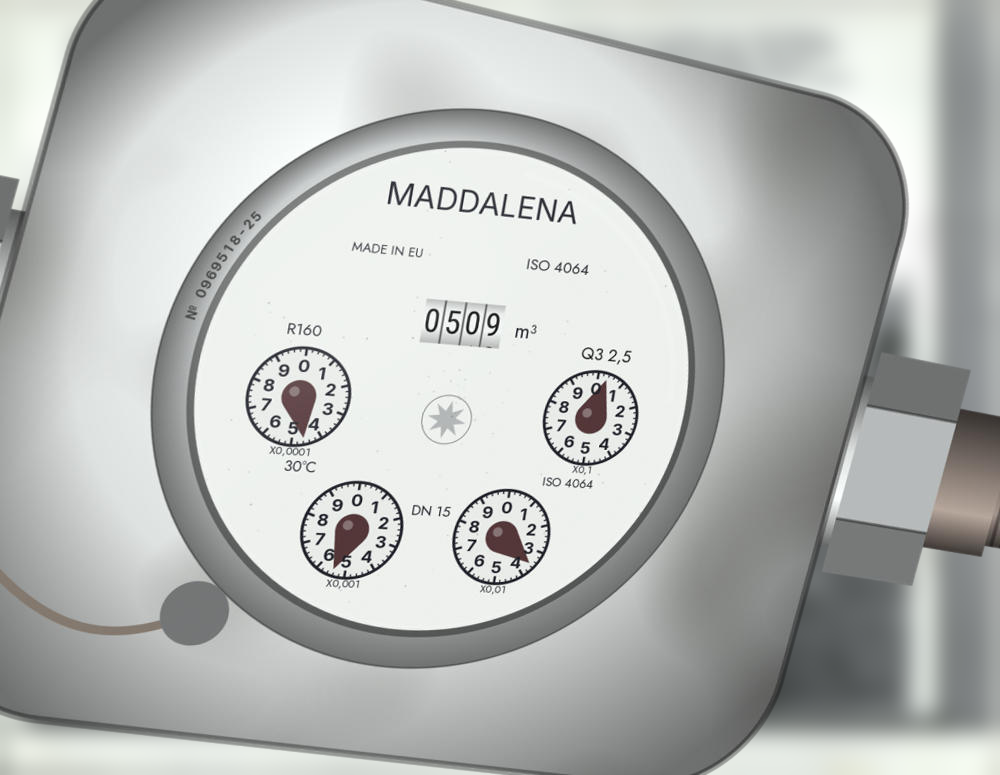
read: 509.0354 m³
